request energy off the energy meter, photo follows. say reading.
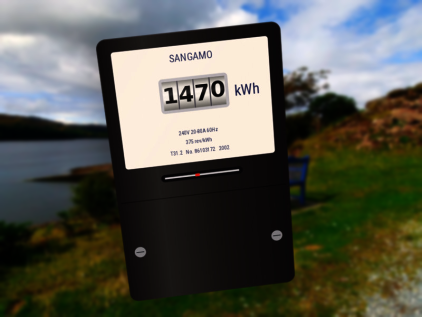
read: 1470 kWh
